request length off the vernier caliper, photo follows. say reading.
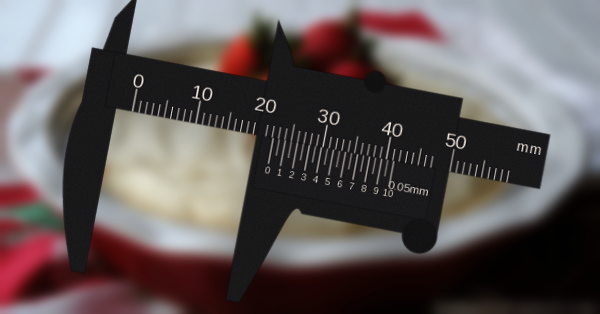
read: 22.2 mm
